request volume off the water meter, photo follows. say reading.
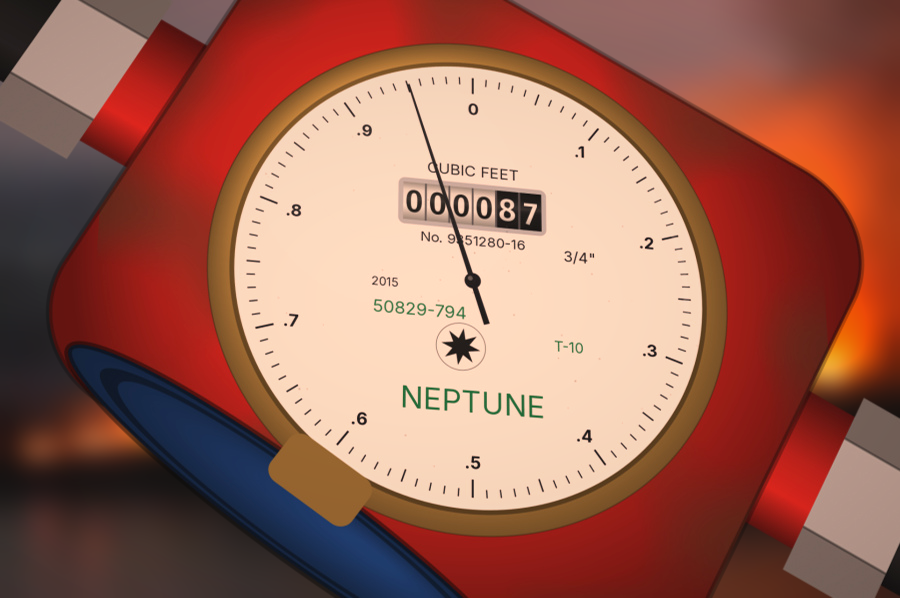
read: 86.95 ft³
